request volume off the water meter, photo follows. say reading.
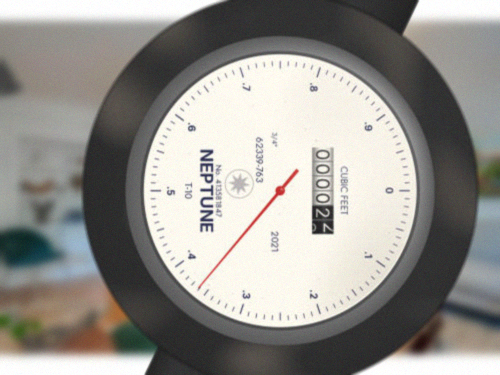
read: 22.36 ft³
